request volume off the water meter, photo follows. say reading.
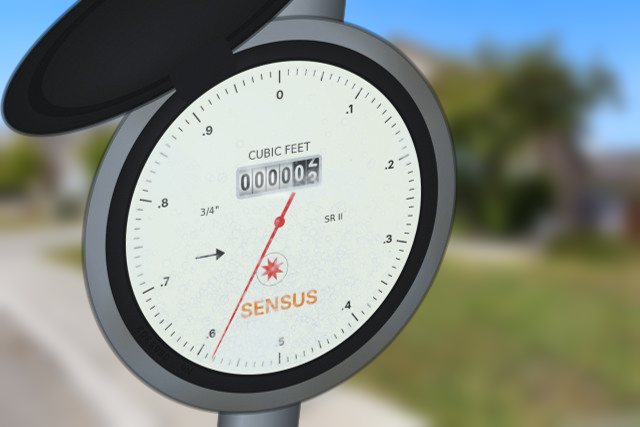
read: 2.58 ft³
